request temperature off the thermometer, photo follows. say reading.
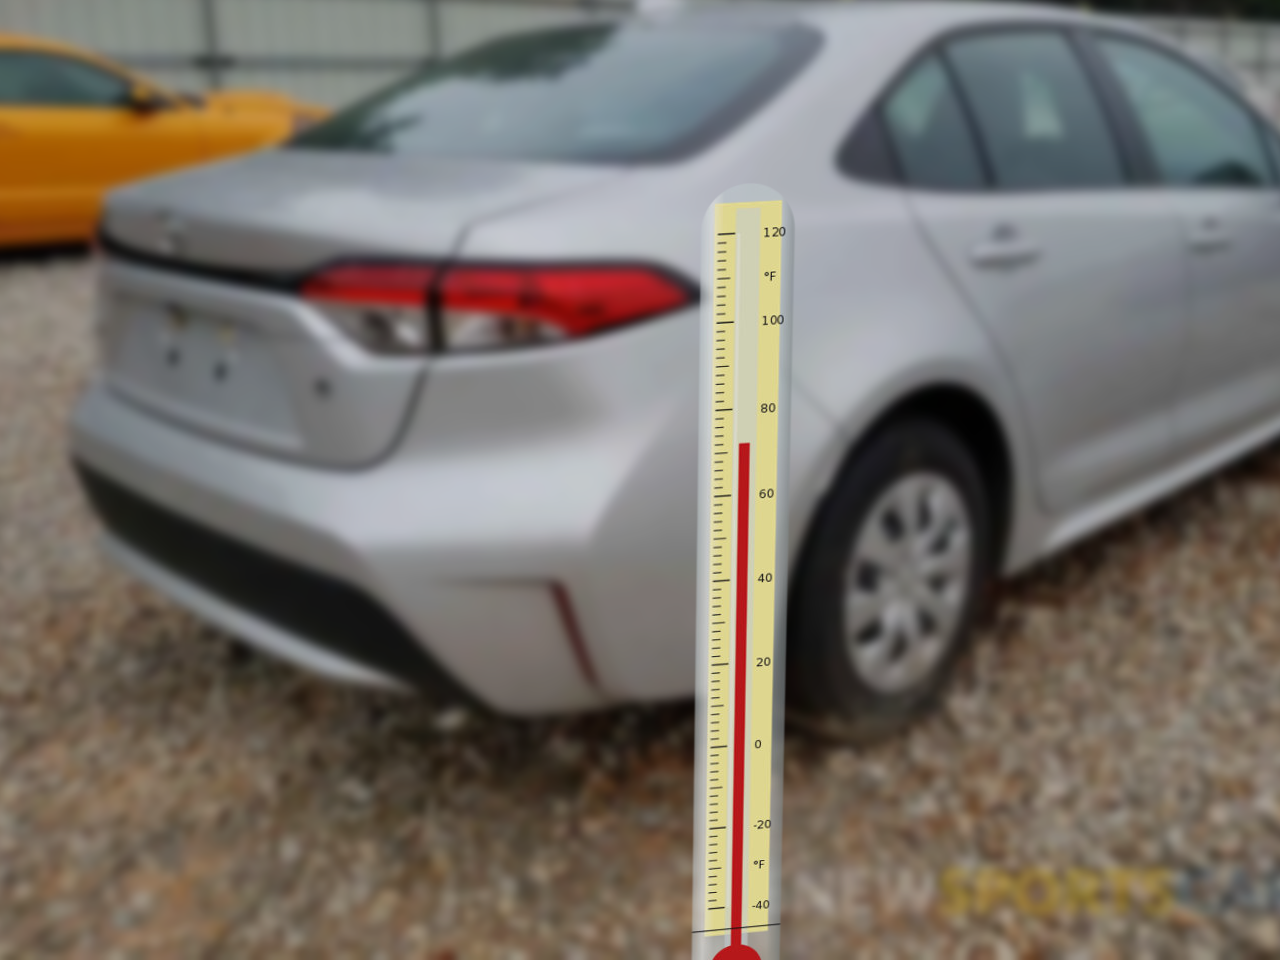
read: 72 °F
